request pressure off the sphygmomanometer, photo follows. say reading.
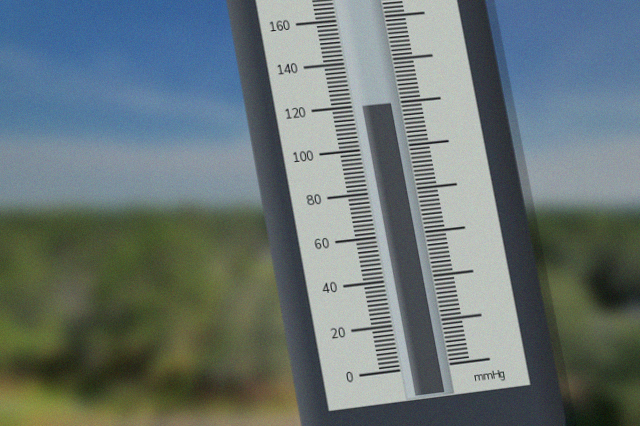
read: 120 mmHg
